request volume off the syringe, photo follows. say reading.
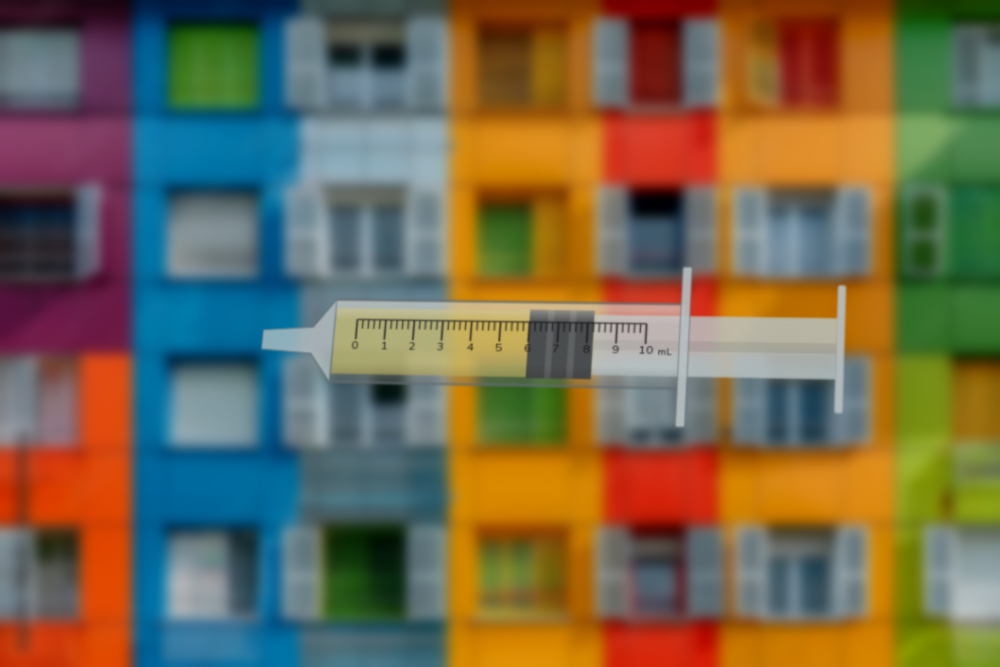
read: 6 mL
